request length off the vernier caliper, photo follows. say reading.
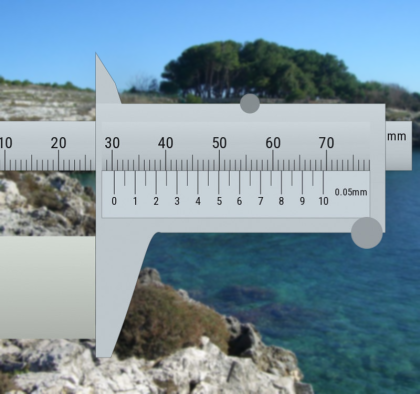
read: 30.4 mm
